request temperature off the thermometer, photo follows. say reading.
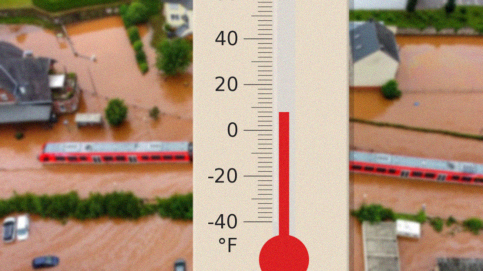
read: 8 °F
